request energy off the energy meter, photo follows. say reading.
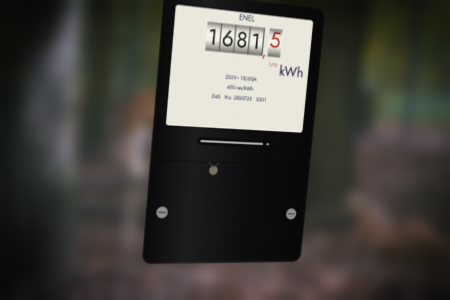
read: 1681.5 kWh
